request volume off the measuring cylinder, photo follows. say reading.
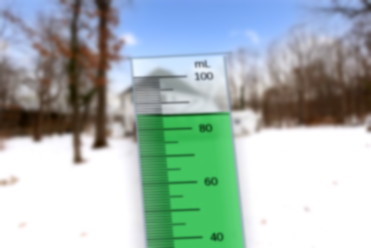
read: 85 mL
